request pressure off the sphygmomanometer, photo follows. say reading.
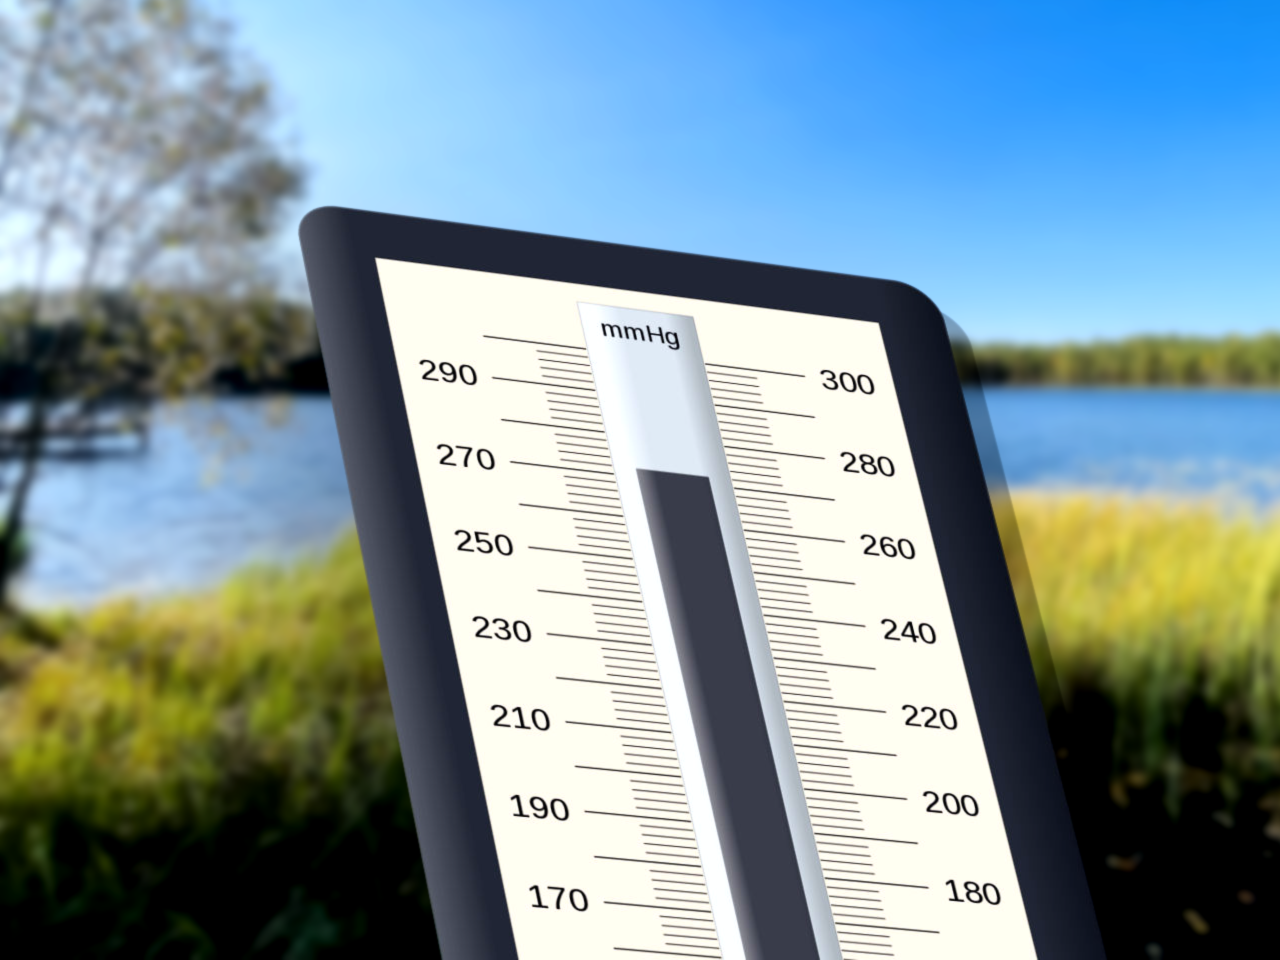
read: 272 mmHg
